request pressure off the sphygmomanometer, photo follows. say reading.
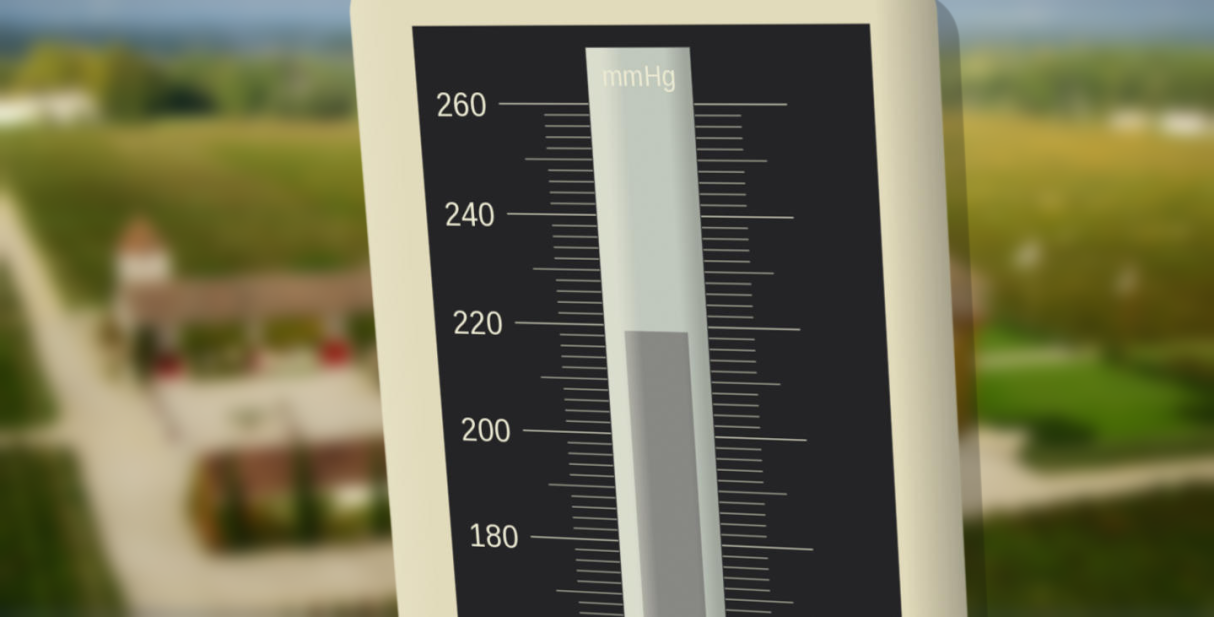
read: 219 mmHg
